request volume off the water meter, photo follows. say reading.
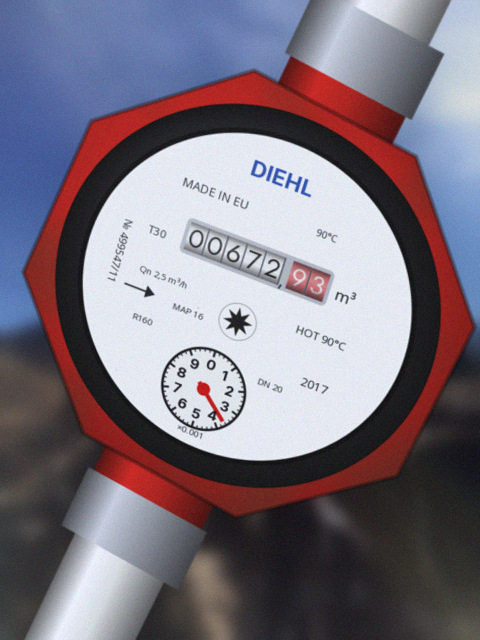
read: 672.933 m³
